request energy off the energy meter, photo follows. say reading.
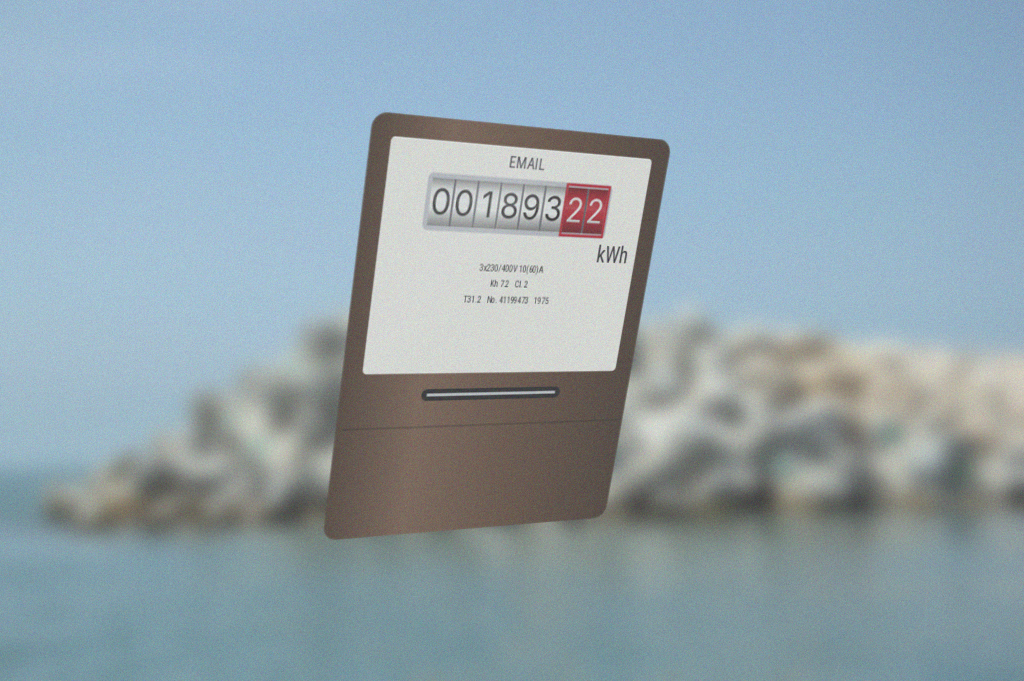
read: 1893.22 kWh
